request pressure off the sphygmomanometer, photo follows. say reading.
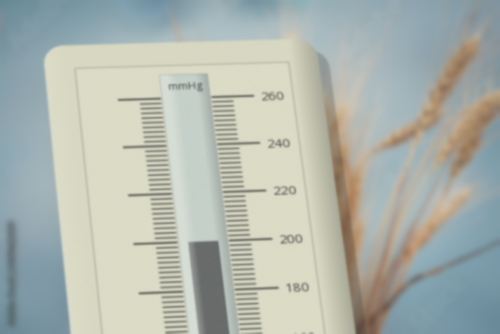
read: 200 mmHg
